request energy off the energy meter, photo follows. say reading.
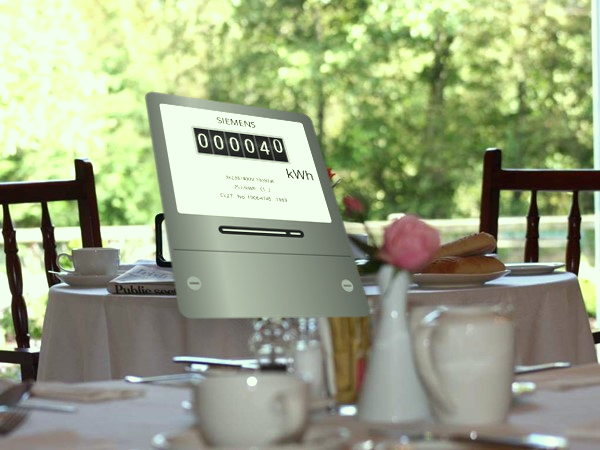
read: 40 kWh
